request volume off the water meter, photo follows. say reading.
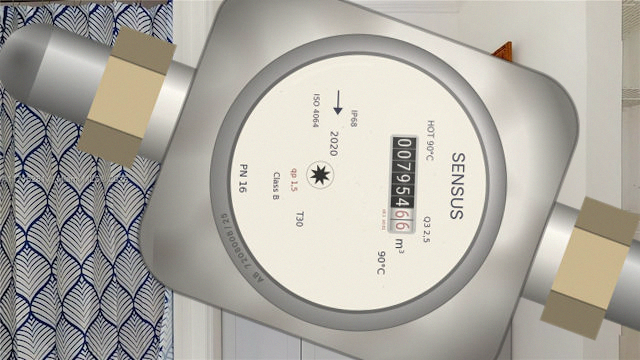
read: 7954.66 m³
